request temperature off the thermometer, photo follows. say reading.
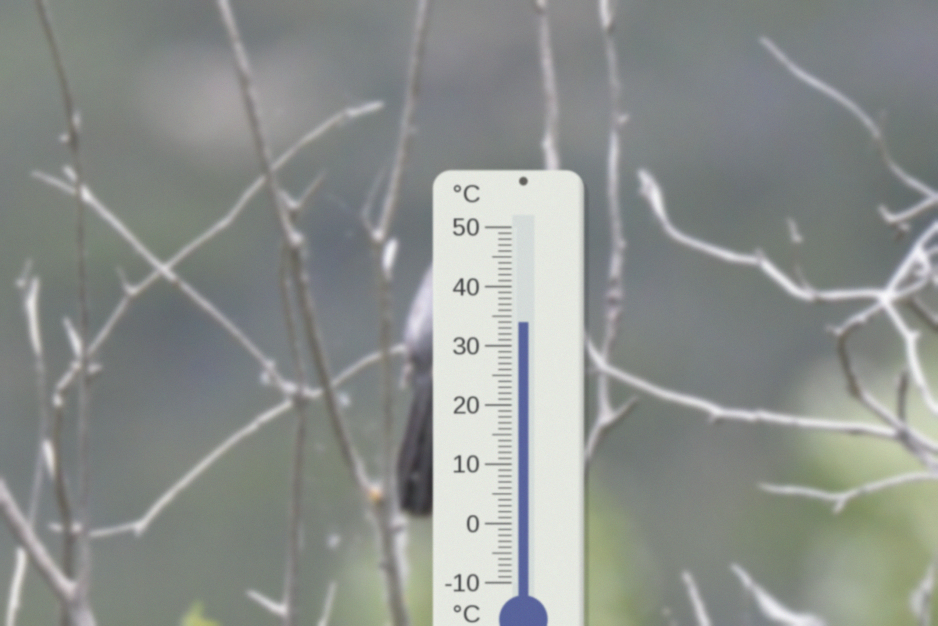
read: 34 °C
